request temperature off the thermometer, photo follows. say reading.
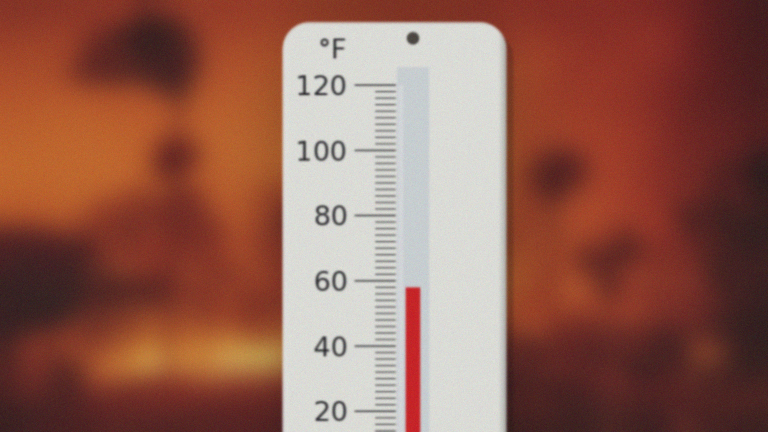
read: 58 °F
